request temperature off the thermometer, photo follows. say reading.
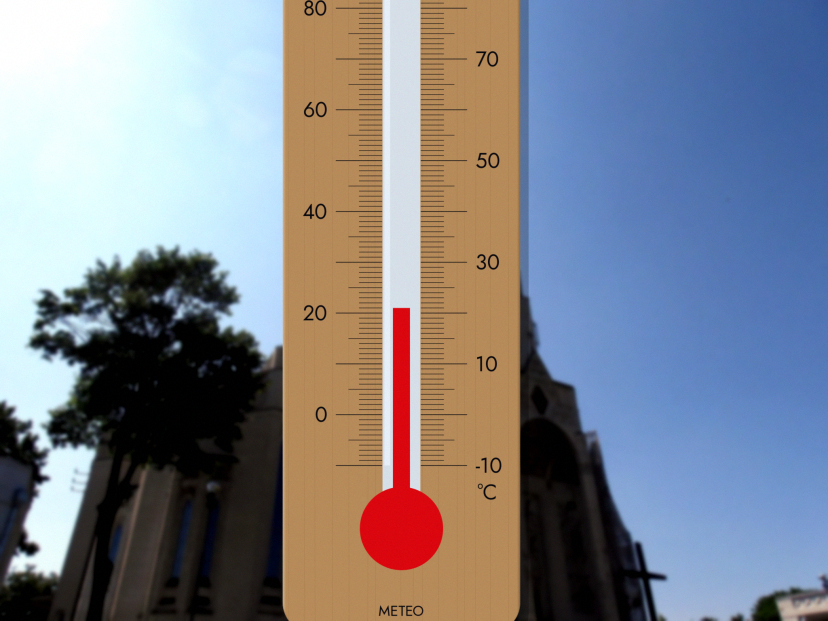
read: 21 °C
